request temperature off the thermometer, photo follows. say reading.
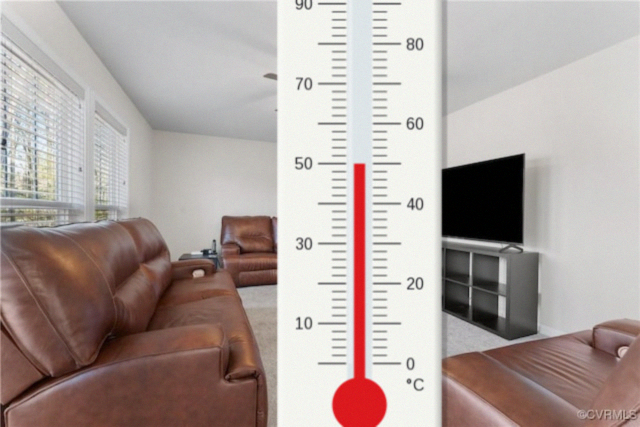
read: 50 °C
